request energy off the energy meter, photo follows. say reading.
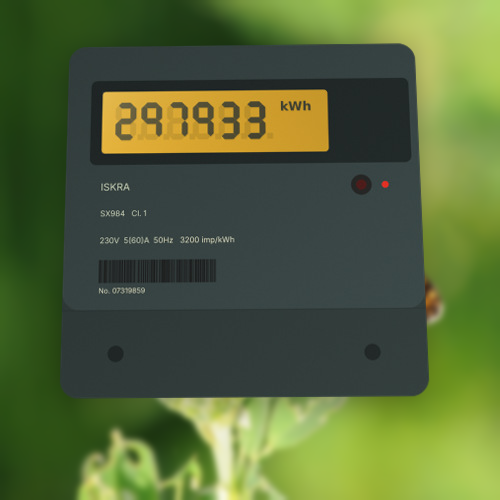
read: 297933 kWh
